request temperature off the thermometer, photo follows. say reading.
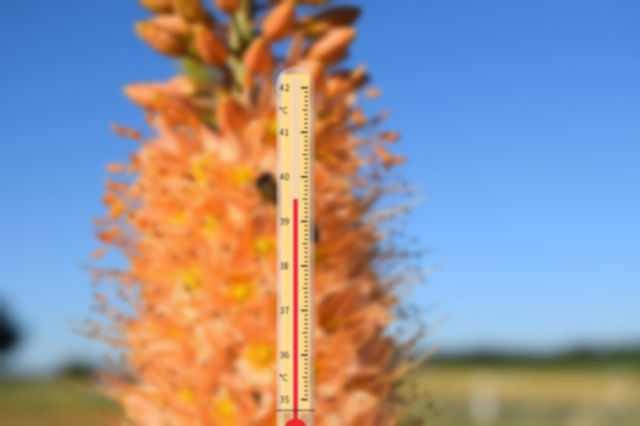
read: 39.5 °C
